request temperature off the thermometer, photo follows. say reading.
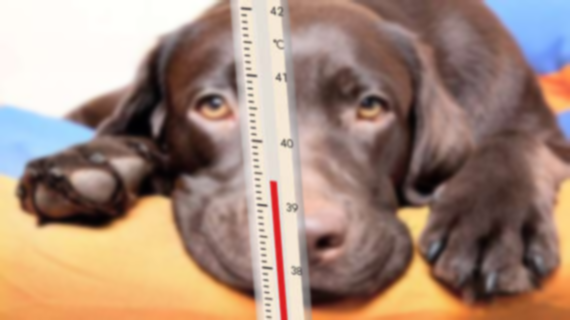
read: 39.4 °C
